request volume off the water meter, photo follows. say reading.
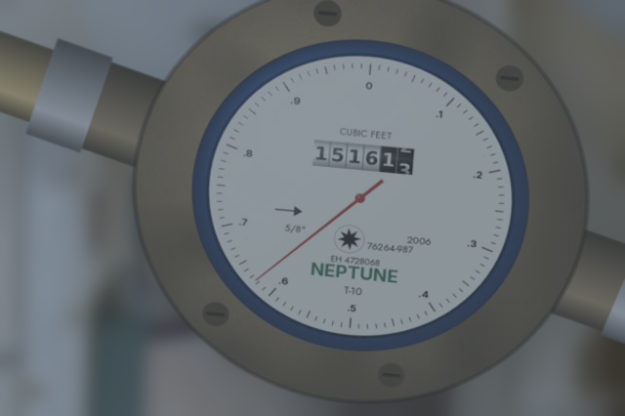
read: 151612.62 ft³
